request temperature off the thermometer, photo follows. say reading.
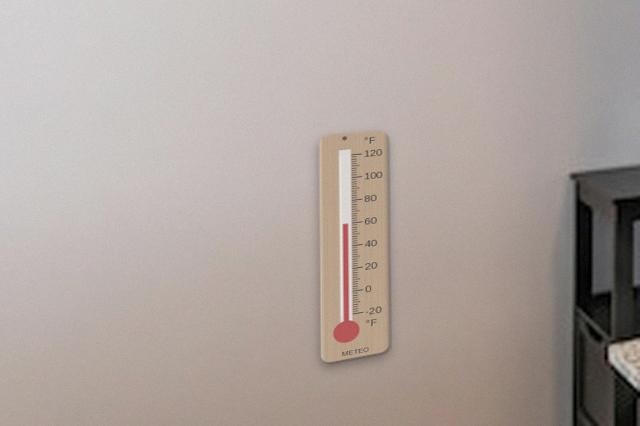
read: 60 °F
